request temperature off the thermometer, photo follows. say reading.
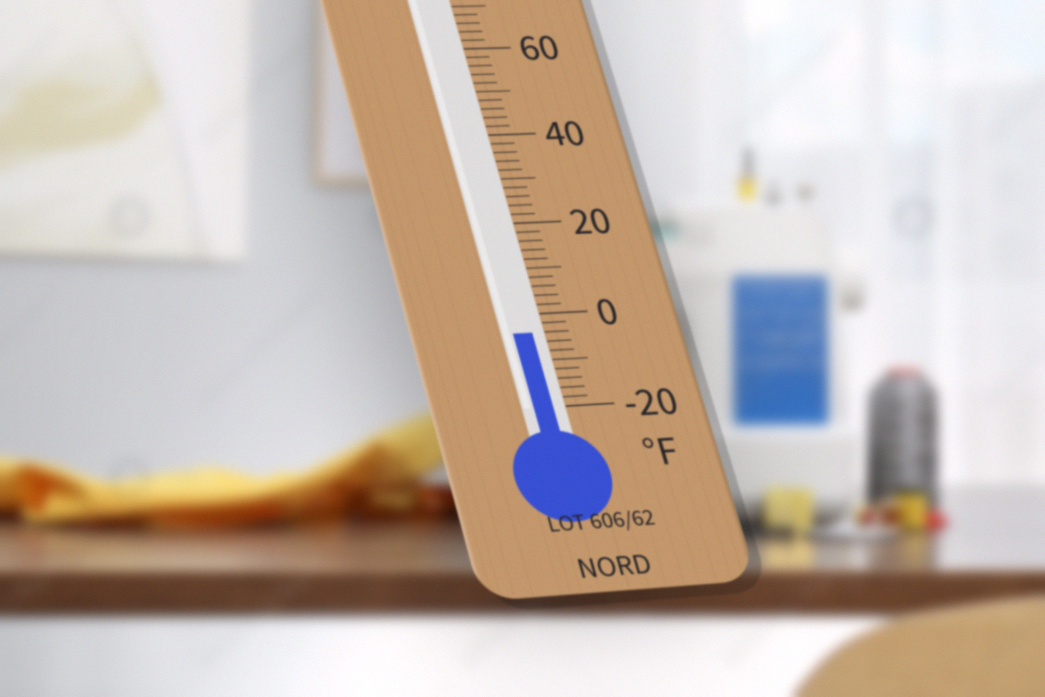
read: -4 °F
